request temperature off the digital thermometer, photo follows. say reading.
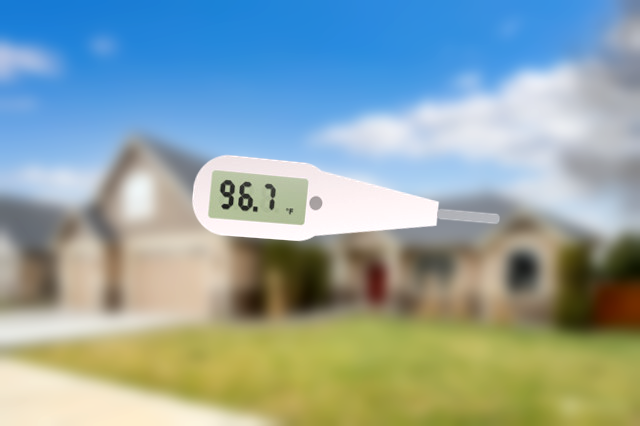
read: 96.7 °F
